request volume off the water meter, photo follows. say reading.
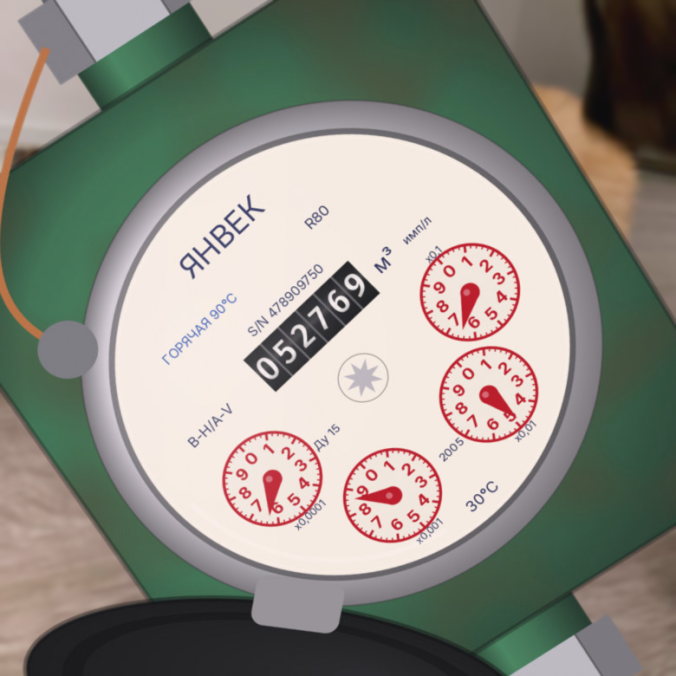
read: 52769.6486 m³
